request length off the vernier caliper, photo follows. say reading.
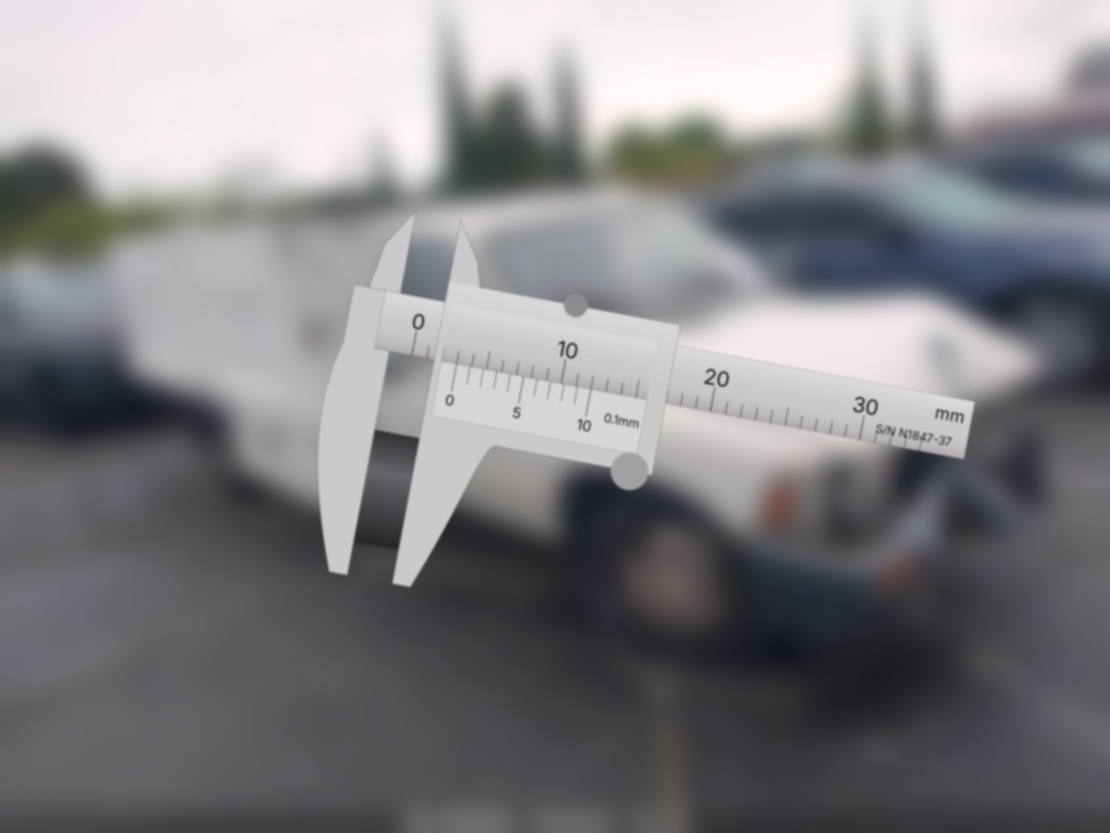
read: 3.0 mm
